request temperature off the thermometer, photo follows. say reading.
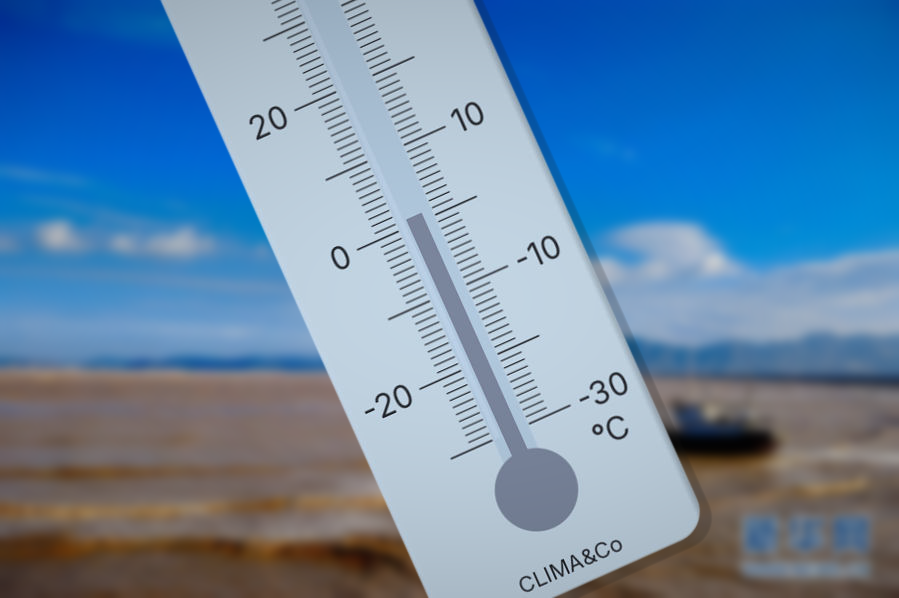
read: 1 °C
